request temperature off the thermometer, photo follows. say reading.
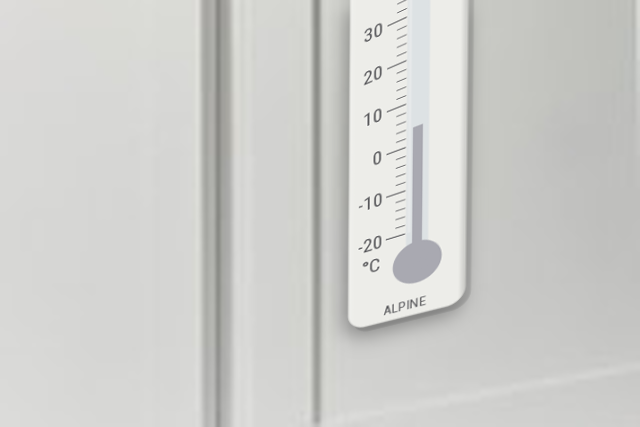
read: 4 °C
